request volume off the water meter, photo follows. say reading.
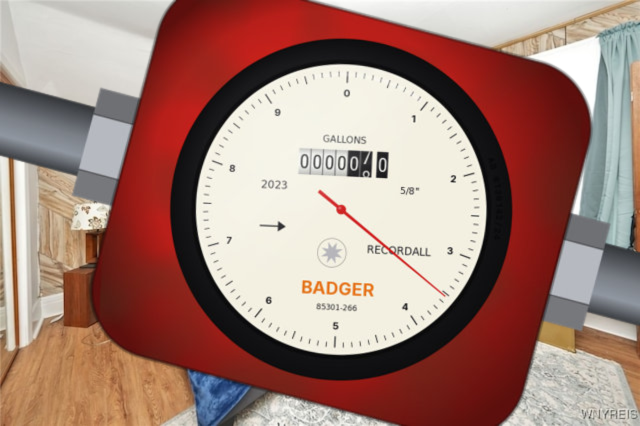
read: 73.5 gal
